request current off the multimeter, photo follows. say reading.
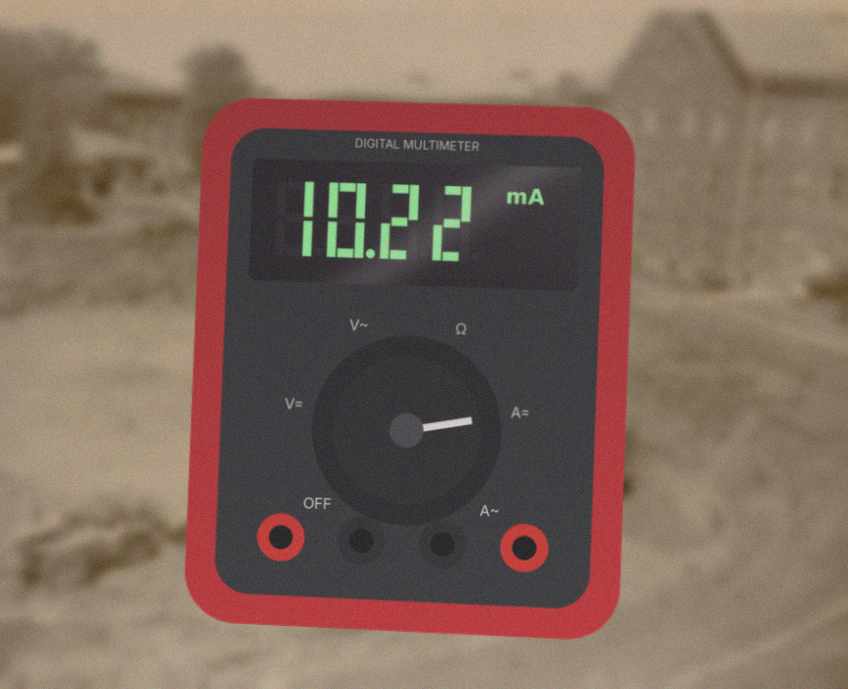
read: 10.22 mA
